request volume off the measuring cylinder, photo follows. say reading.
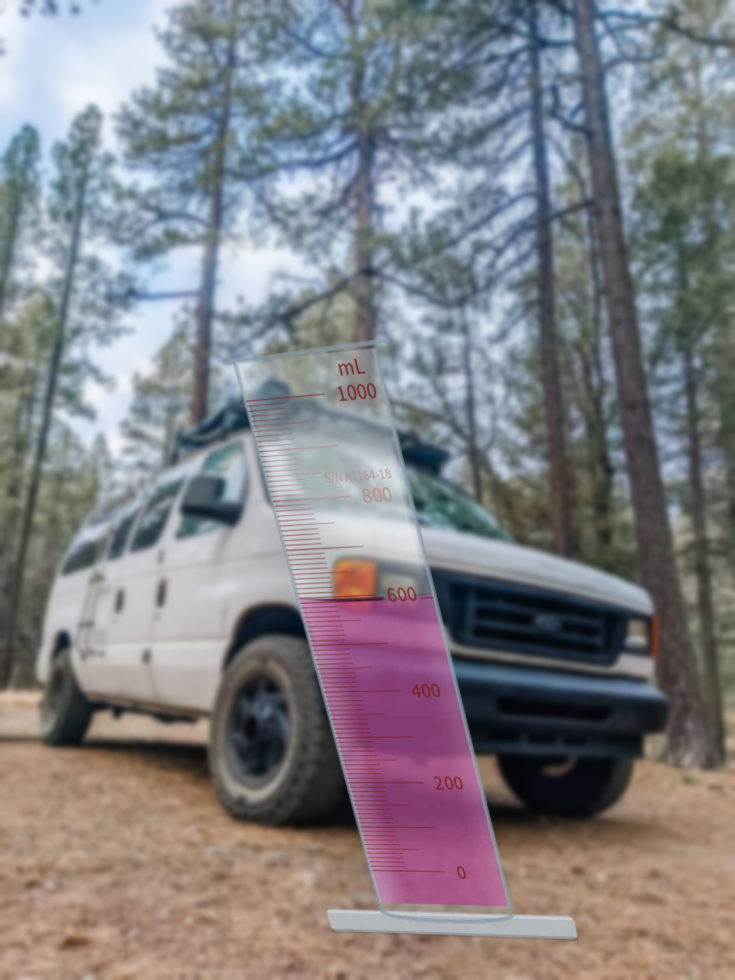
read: 590 mL
